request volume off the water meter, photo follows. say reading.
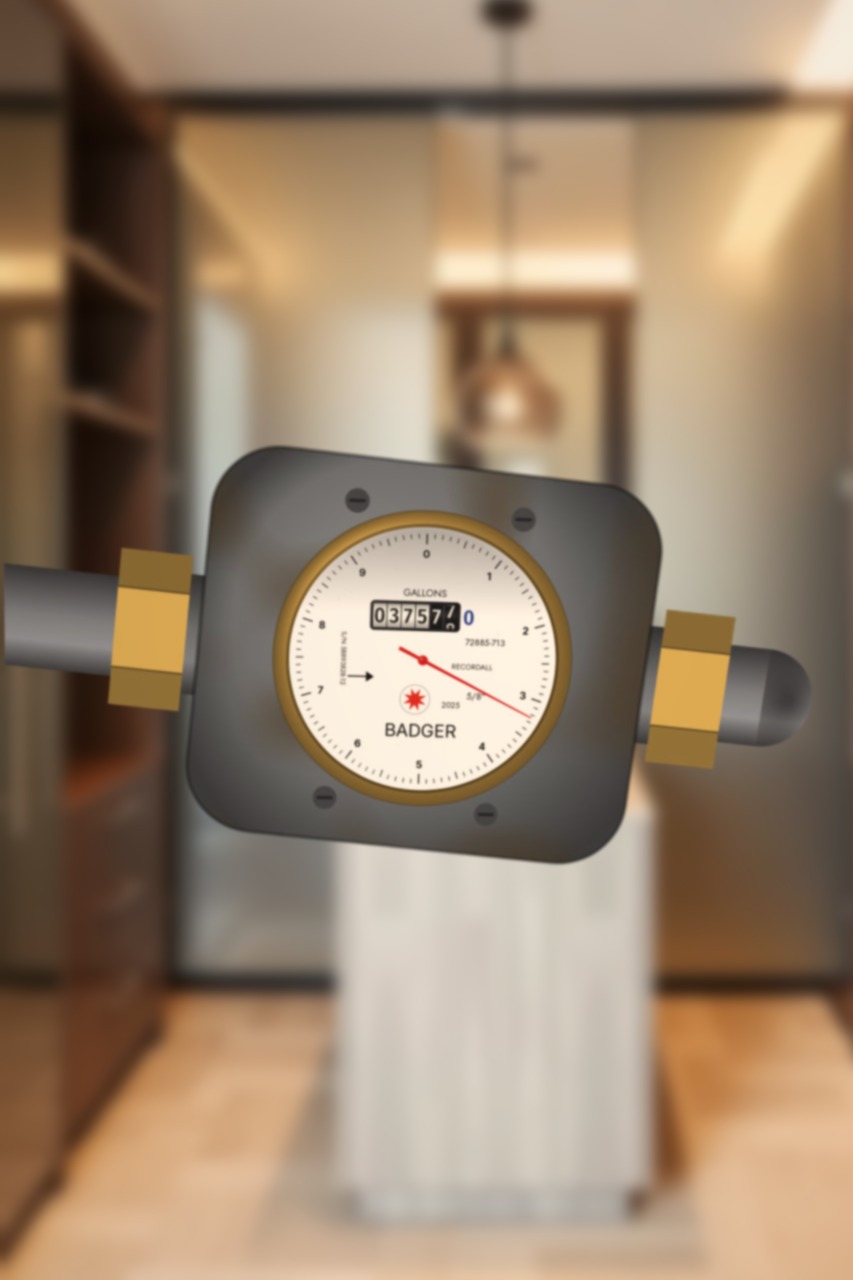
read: 375773.2 gal
